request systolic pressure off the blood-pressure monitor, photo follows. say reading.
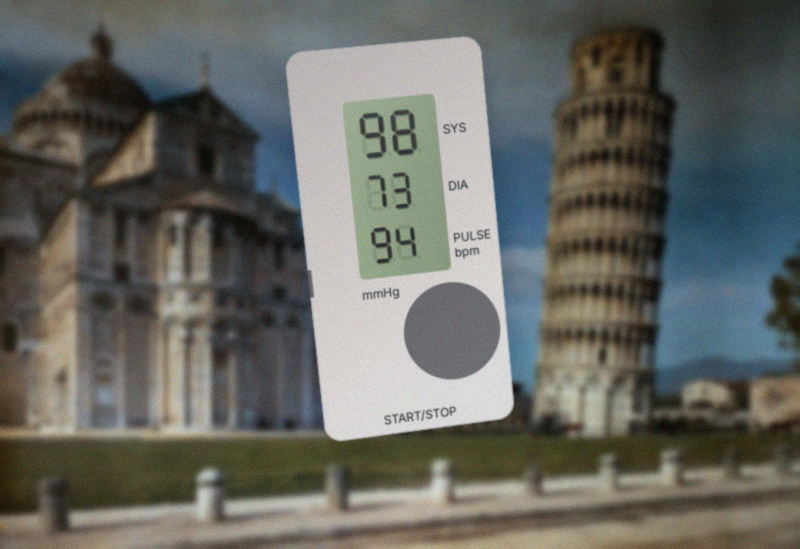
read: 98 mmHg
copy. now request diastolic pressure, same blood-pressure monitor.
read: 73 mmHg
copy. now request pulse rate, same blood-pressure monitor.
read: 94 bpm
